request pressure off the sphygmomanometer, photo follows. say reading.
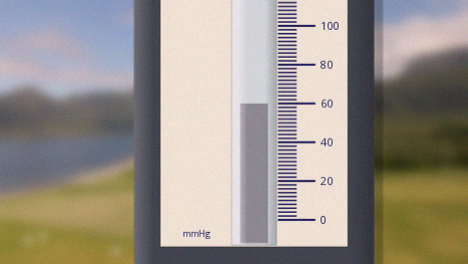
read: 60 mmHg
